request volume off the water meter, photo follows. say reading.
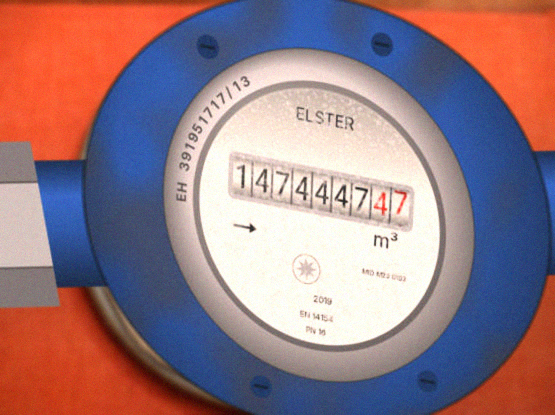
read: 1474447.47 m³
